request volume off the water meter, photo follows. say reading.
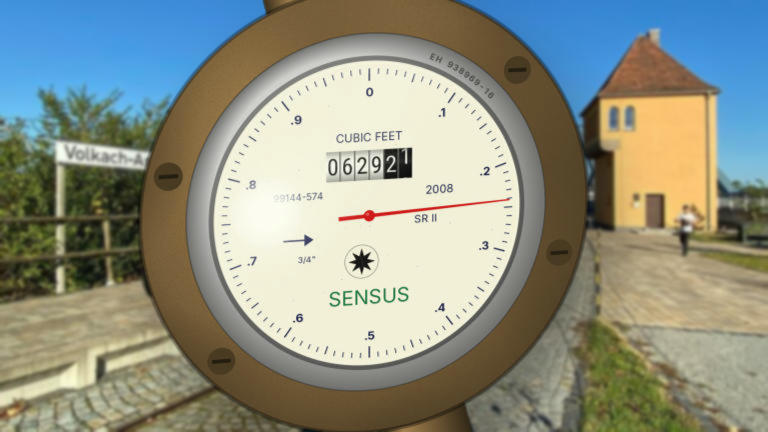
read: 62921.24 ft³
